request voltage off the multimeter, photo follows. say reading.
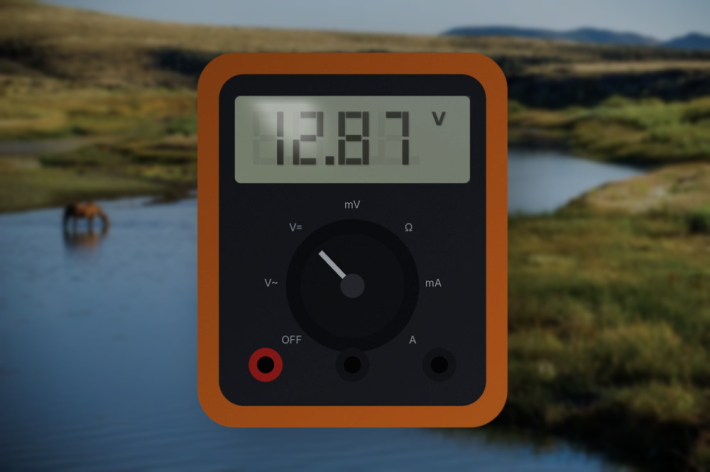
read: 12.87 V
